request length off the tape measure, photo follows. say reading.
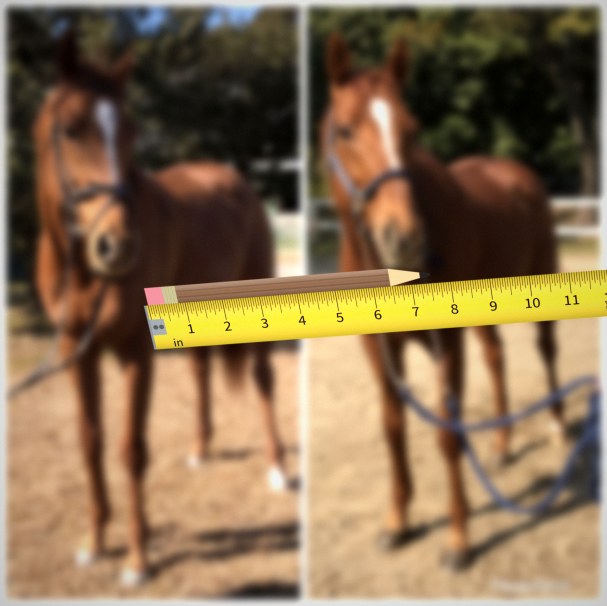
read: 7.5 in
